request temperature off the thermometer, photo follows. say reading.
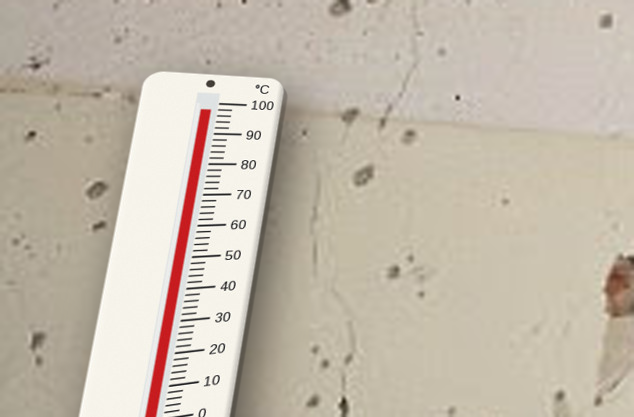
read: 98 °C
